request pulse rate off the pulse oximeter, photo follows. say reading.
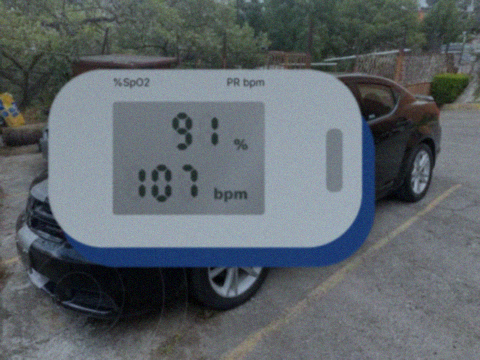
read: 107 bpm
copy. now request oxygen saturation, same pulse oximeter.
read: 91 %
